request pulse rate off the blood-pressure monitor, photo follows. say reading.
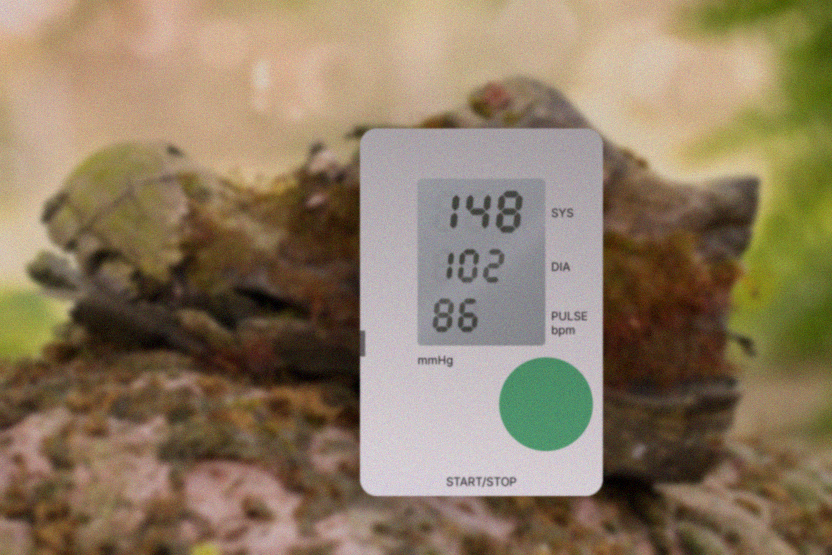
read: 86 bpm
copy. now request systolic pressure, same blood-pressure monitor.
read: 148 mmHg
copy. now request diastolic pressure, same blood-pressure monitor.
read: 102 mmHg
